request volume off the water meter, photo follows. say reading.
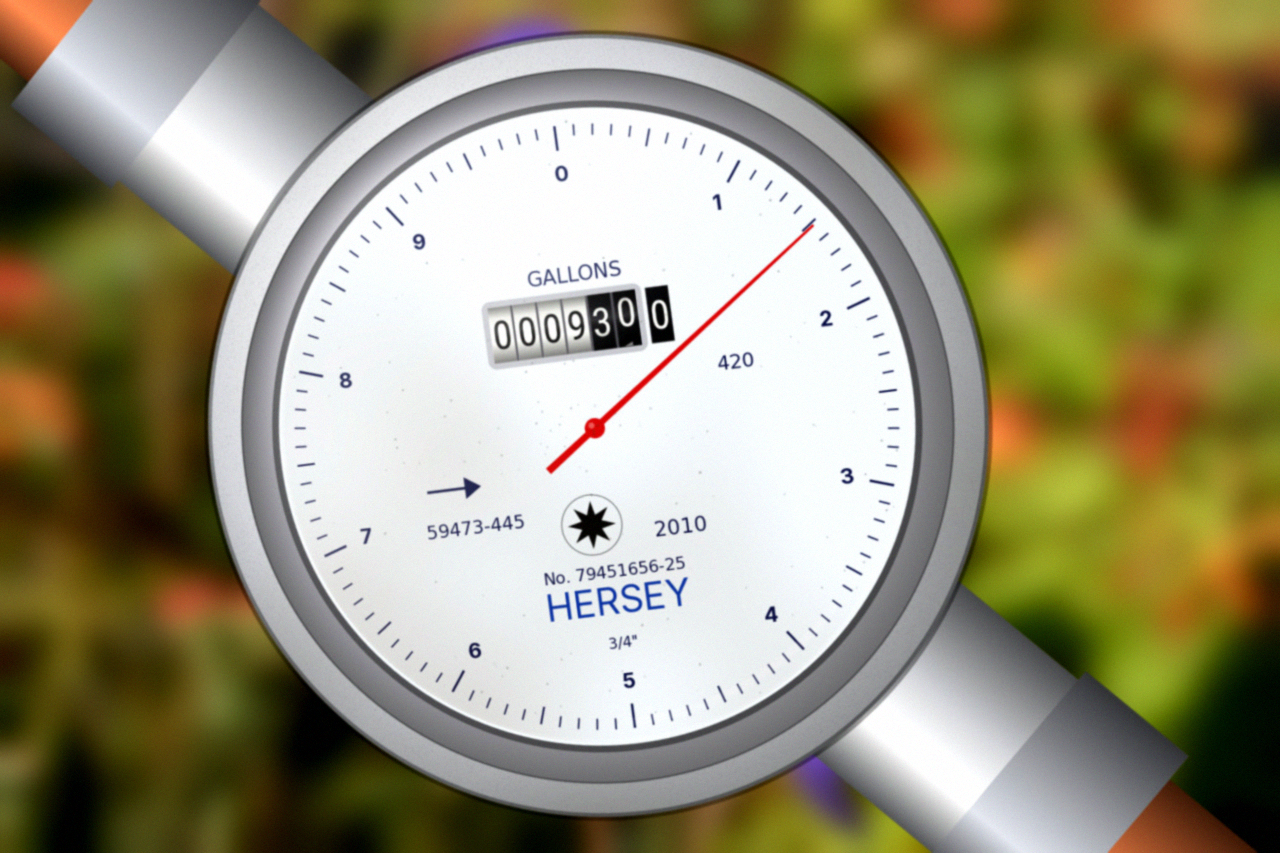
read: 9301.5 gal
